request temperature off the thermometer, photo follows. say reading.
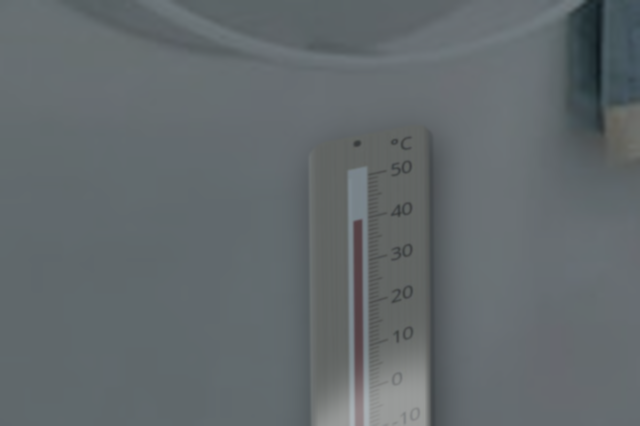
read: 40 °C
